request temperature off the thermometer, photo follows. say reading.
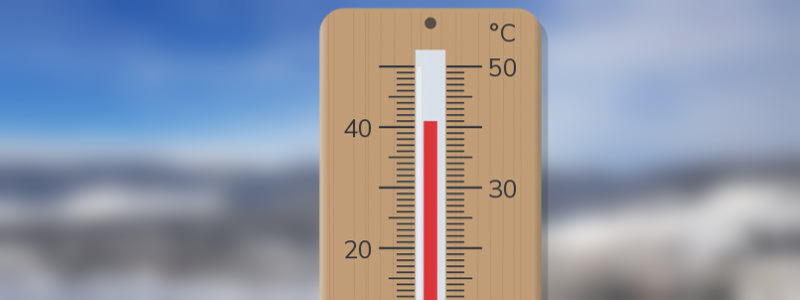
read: 41 °C
